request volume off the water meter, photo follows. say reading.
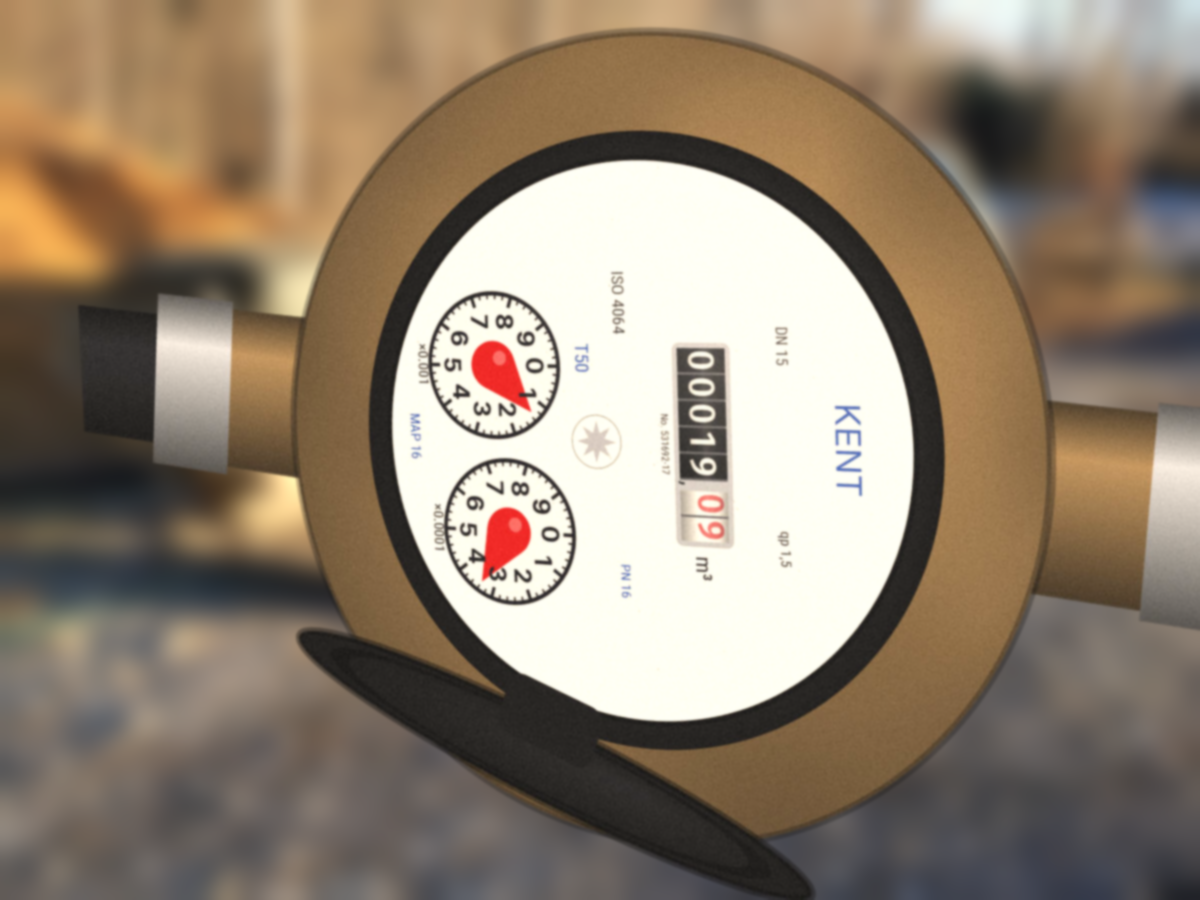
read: 19.0913 m³
